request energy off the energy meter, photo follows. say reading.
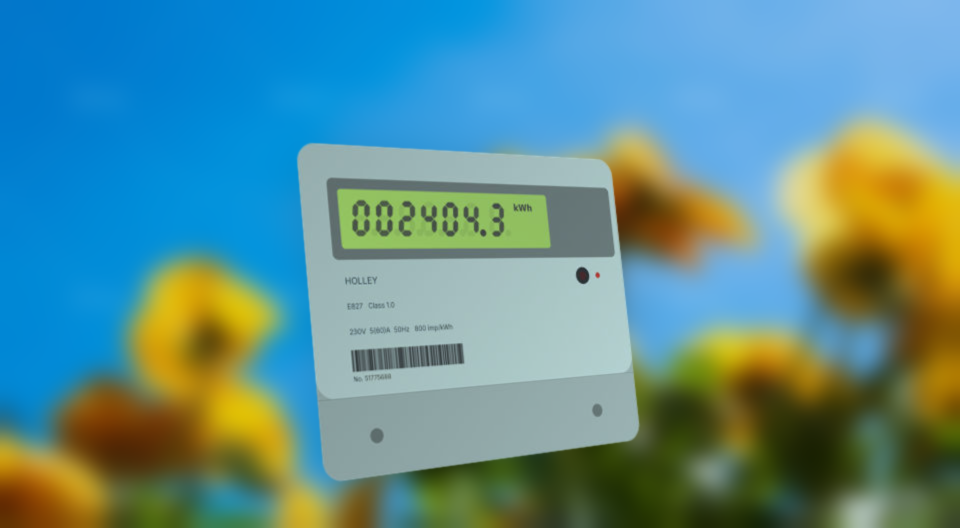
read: 2404.3 kWh
